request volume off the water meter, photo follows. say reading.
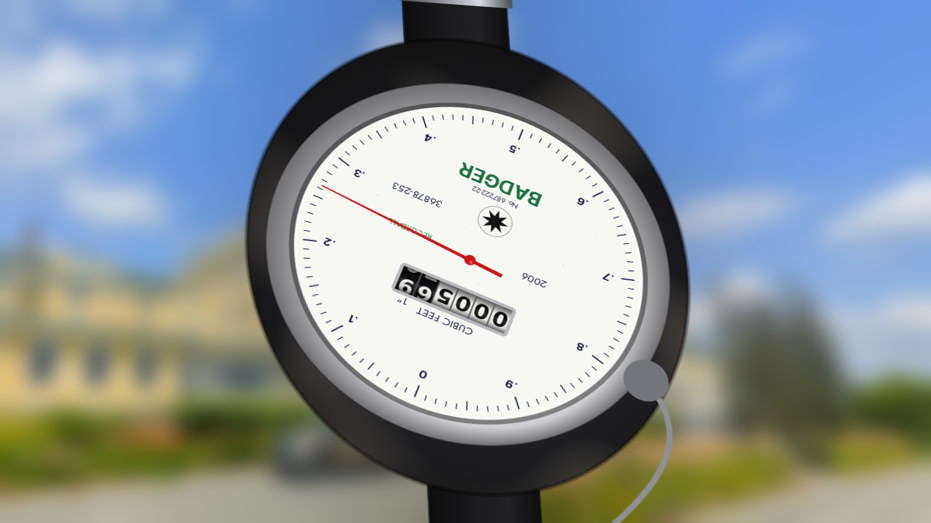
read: 569.26 ft³
